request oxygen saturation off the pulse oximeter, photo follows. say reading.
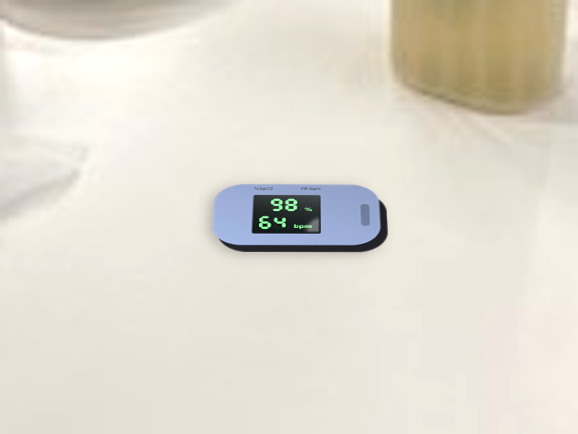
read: 98 %
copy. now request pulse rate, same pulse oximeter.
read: 64 bpm
